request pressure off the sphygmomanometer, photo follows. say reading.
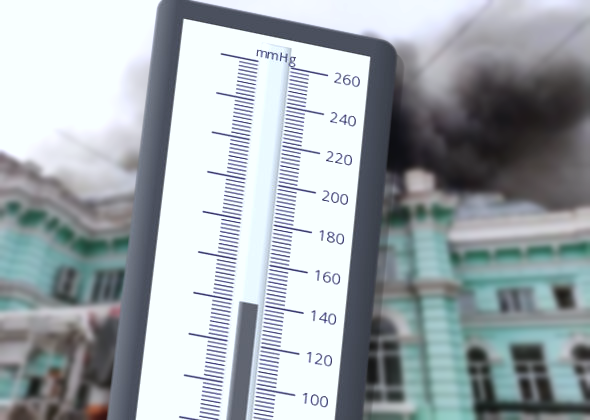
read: 140 mmHg
